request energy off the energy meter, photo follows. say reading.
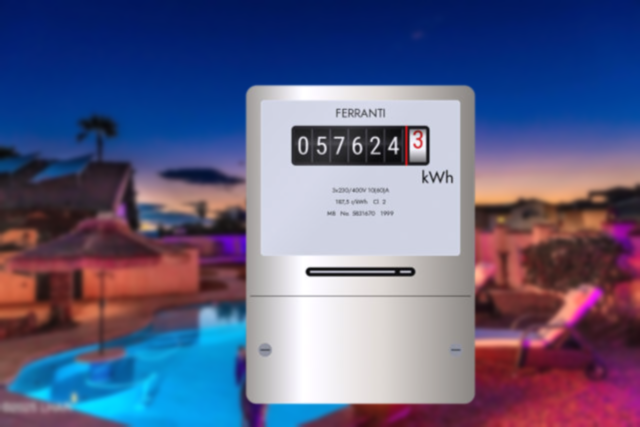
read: 57624.3 kWh
